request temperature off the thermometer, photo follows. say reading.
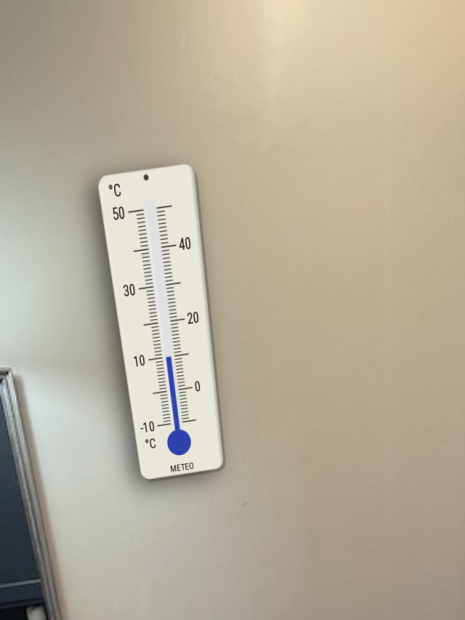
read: 10 °C
